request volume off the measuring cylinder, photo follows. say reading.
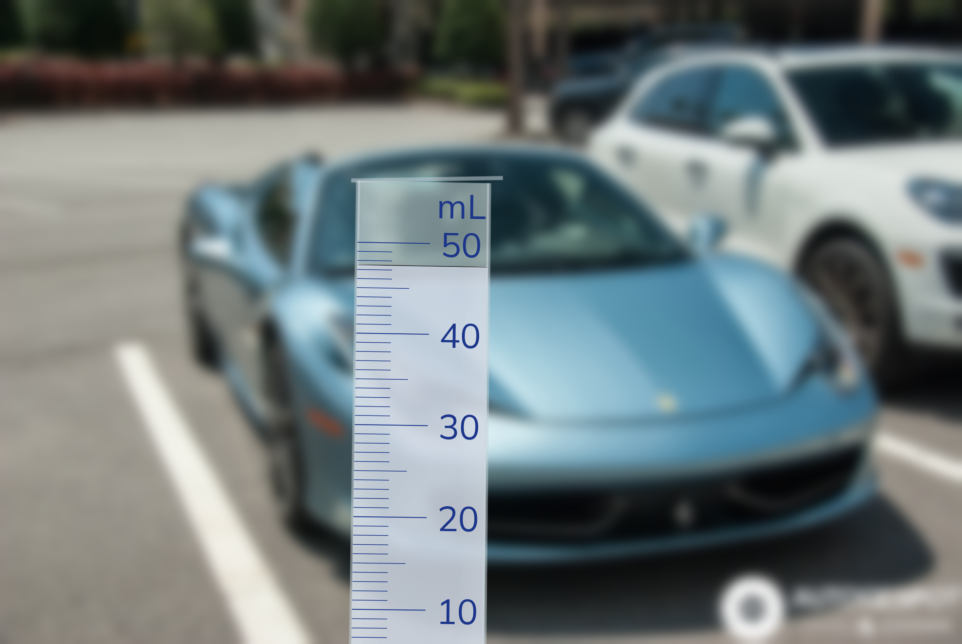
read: 47.5 mL
